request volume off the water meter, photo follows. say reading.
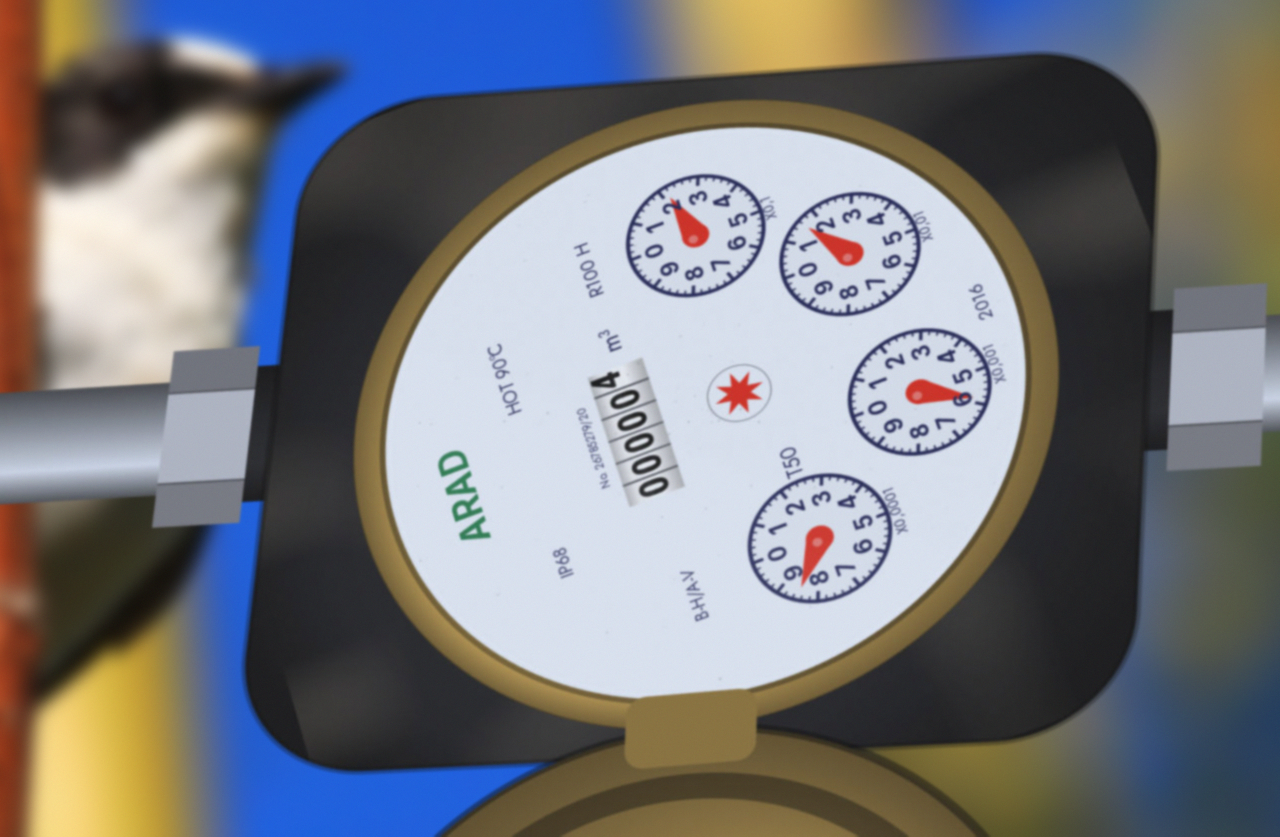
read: 4.2158 m³
